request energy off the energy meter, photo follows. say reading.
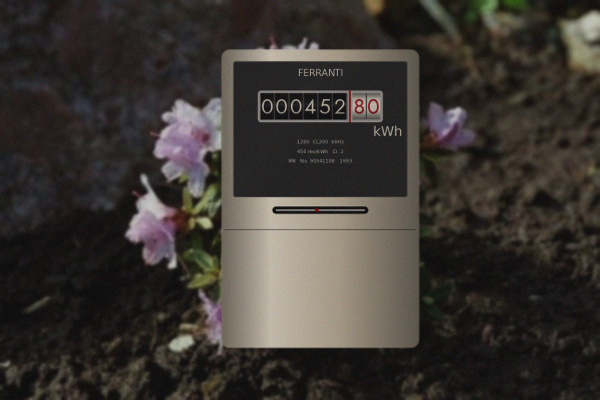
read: 452.80 kWh
